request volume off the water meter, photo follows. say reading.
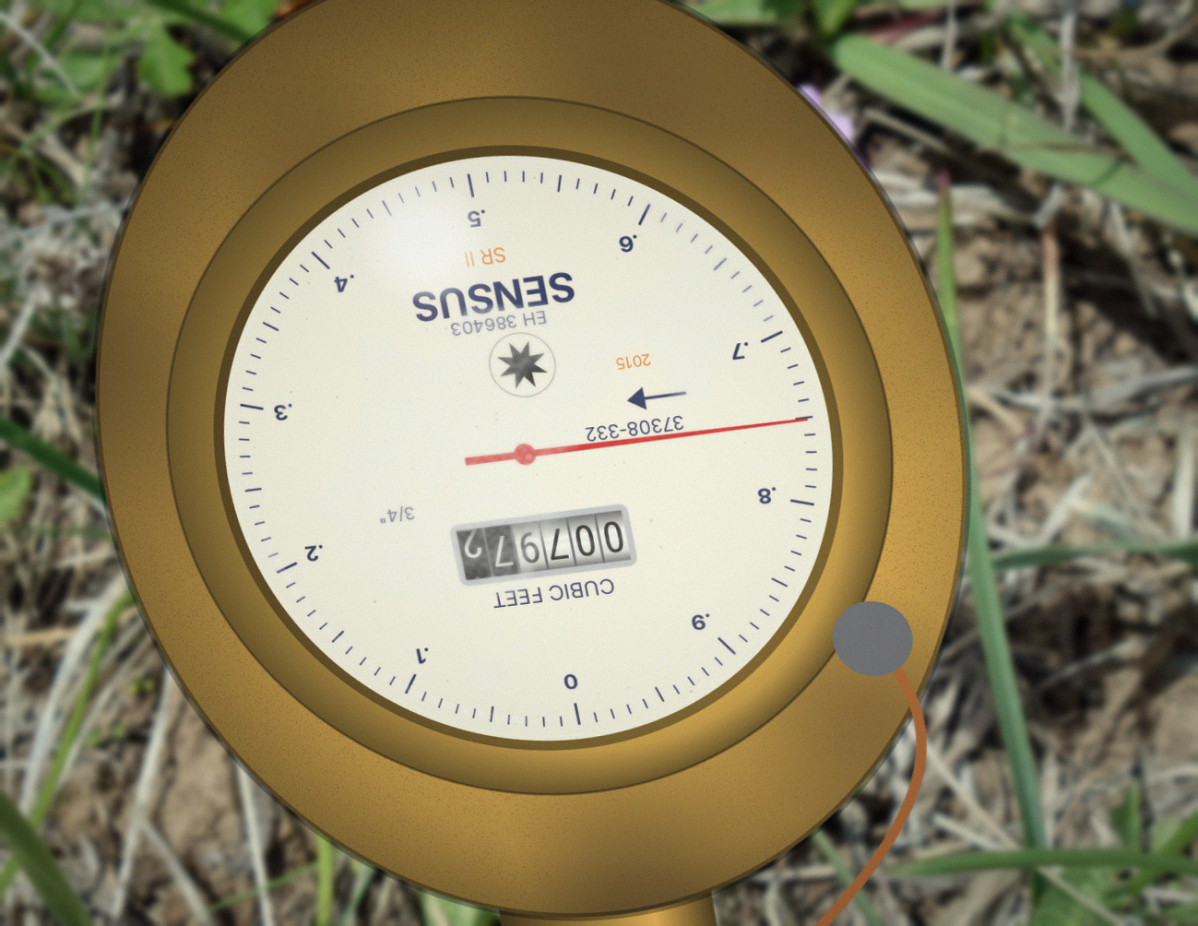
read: 7971.75 ft³
